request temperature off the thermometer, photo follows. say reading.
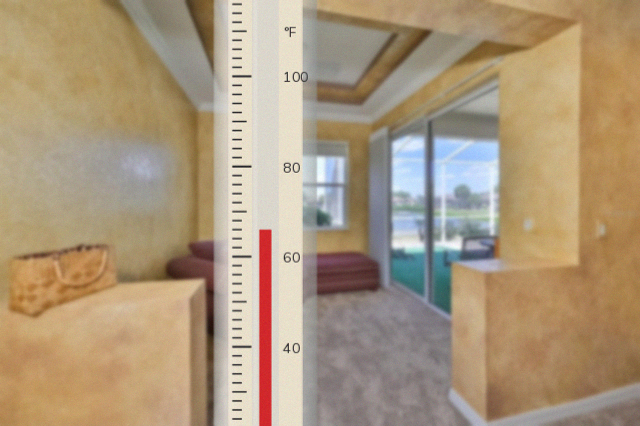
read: 66 °F
